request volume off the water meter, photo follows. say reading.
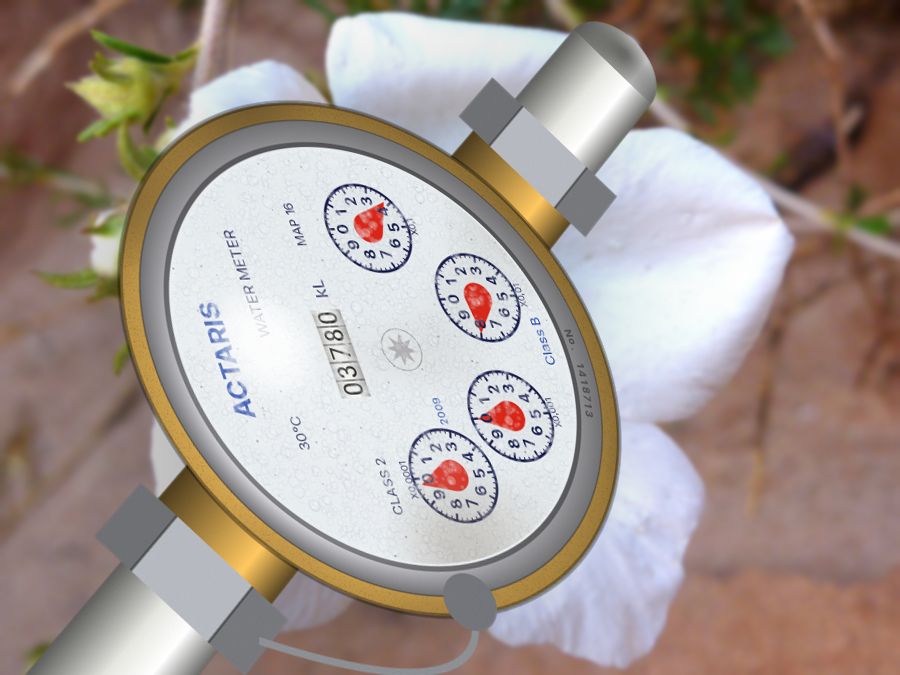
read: 3780.3799 kL
